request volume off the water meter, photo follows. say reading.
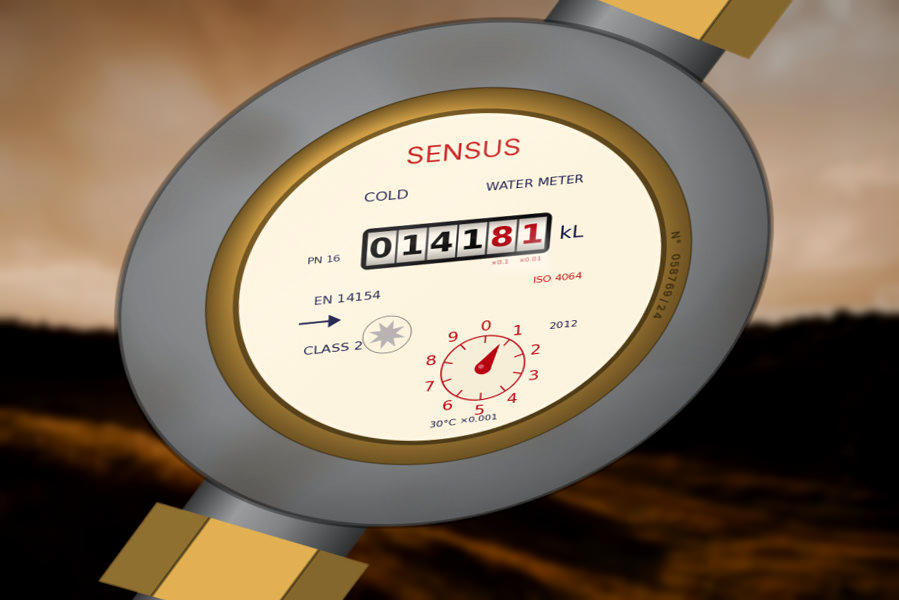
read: 141.810 kL
